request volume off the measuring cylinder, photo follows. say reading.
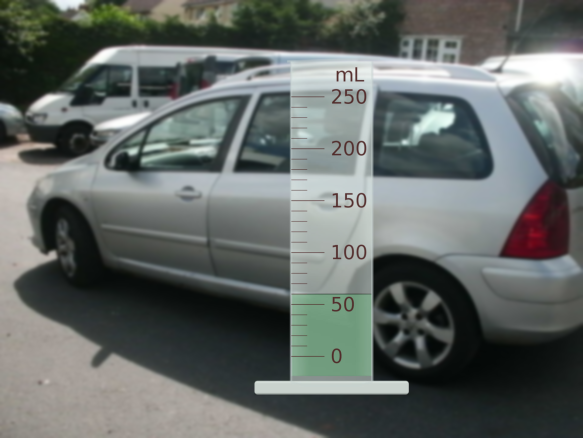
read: 60 mL
